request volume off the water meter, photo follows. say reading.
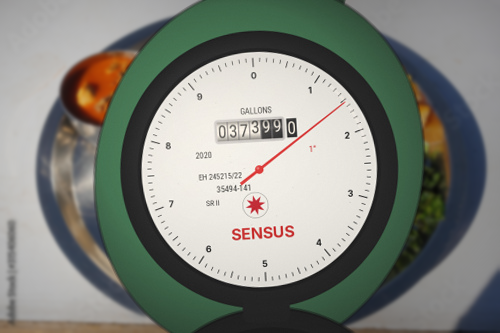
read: 373991.5 gal
